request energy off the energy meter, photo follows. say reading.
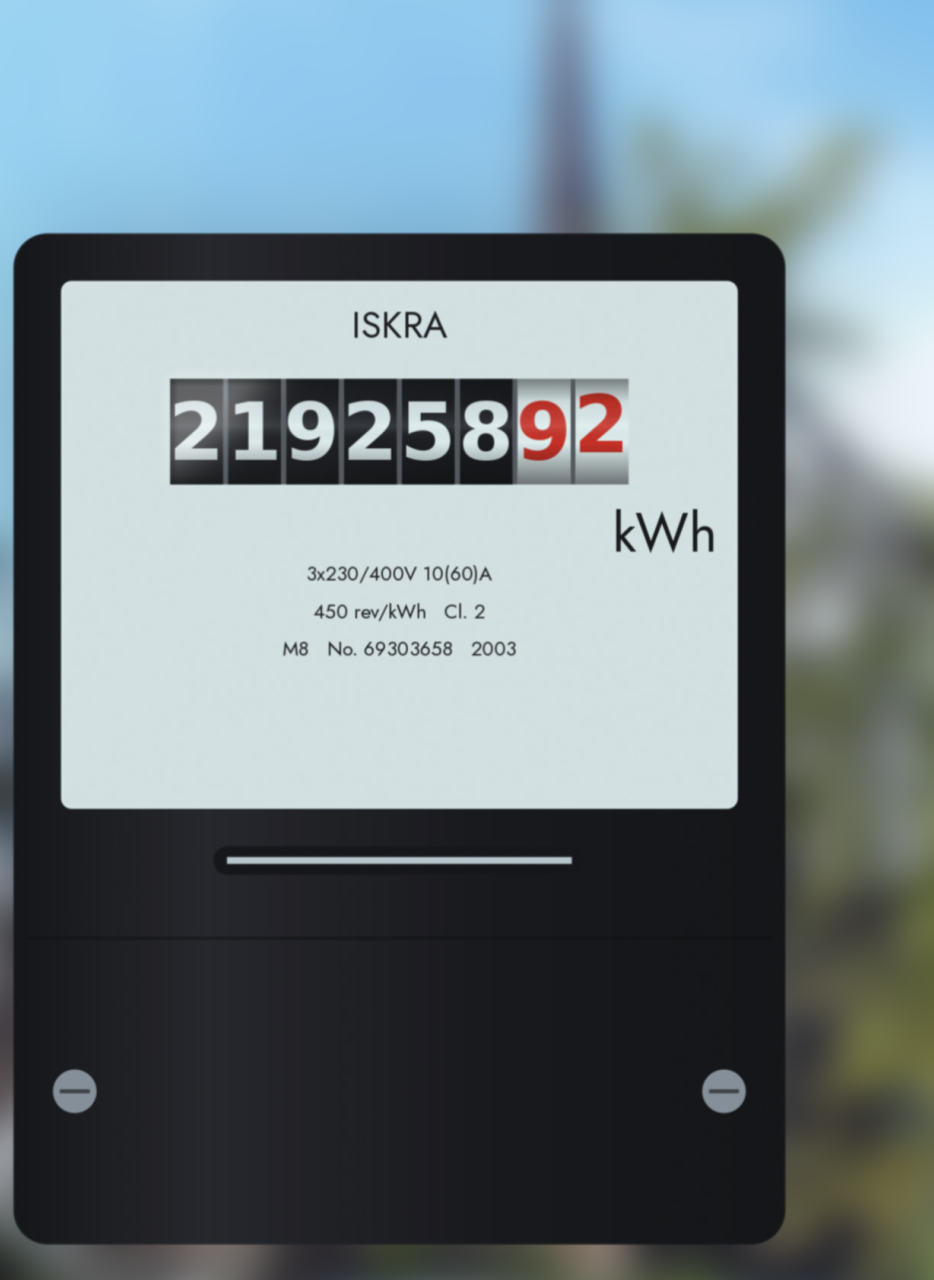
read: 219258.92 kWh
